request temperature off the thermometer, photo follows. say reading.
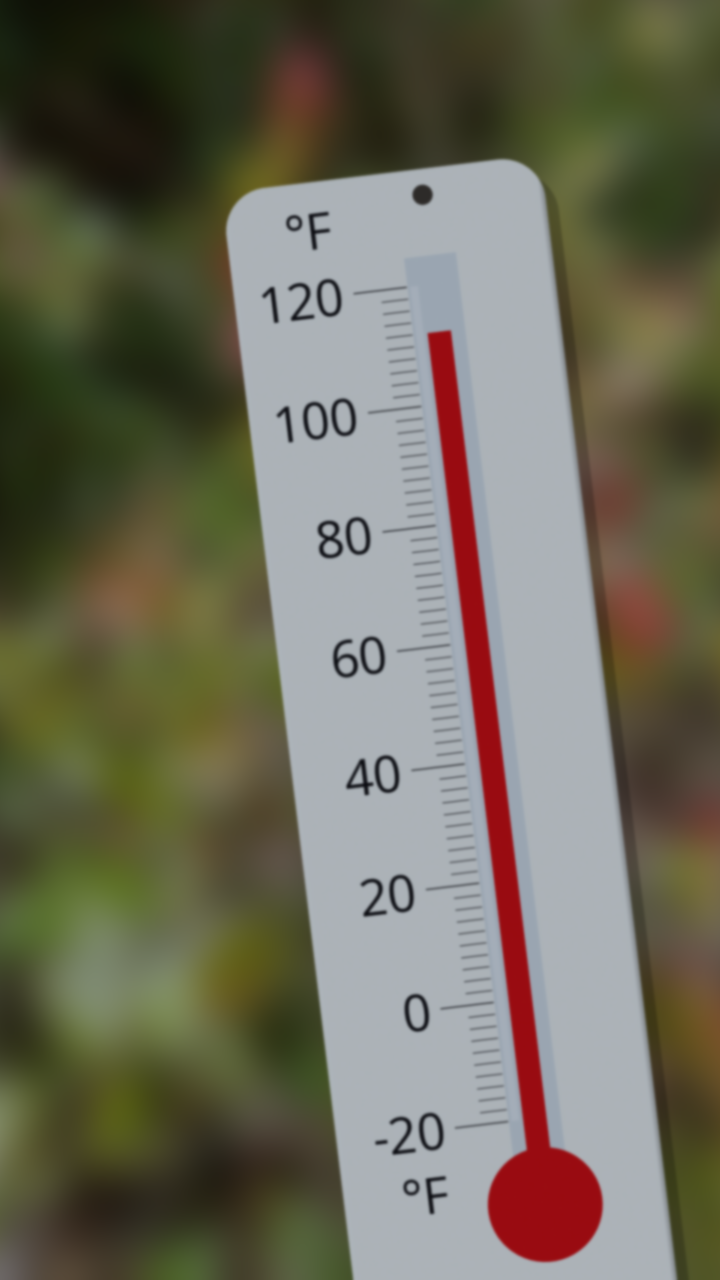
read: 112 °F
